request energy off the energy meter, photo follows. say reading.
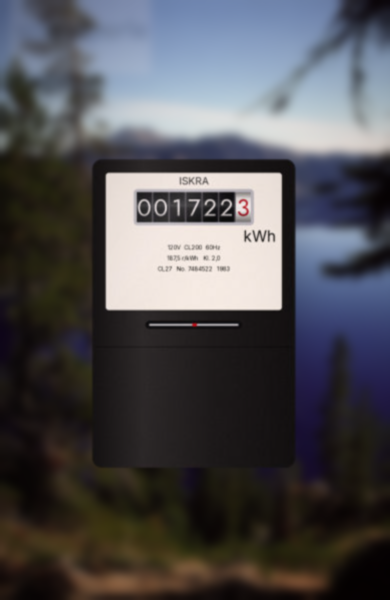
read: 1722.3 kWh
